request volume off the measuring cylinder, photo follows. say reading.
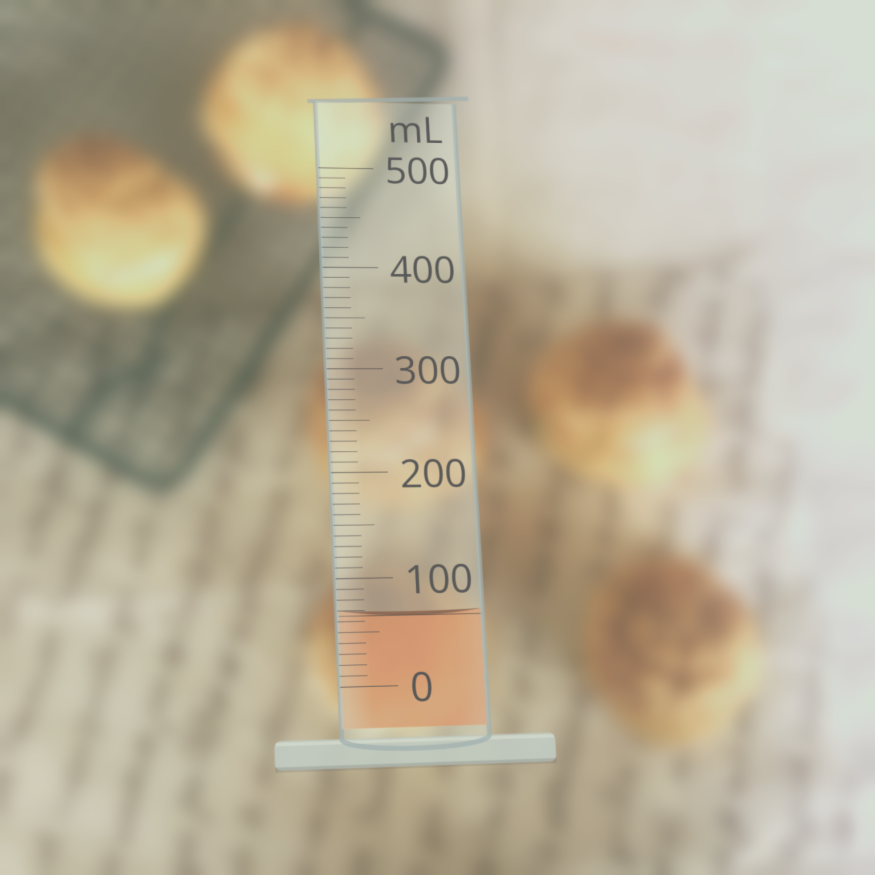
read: 65 mL
